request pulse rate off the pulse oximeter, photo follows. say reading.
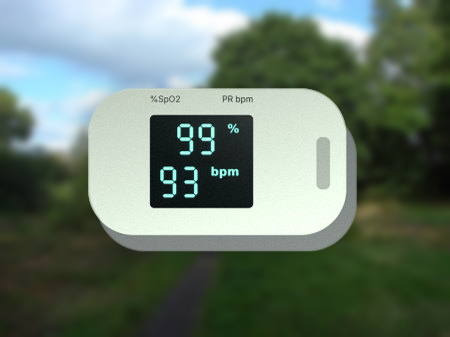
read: 93 bpm
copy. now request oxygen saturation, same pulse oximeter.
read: 99 %
